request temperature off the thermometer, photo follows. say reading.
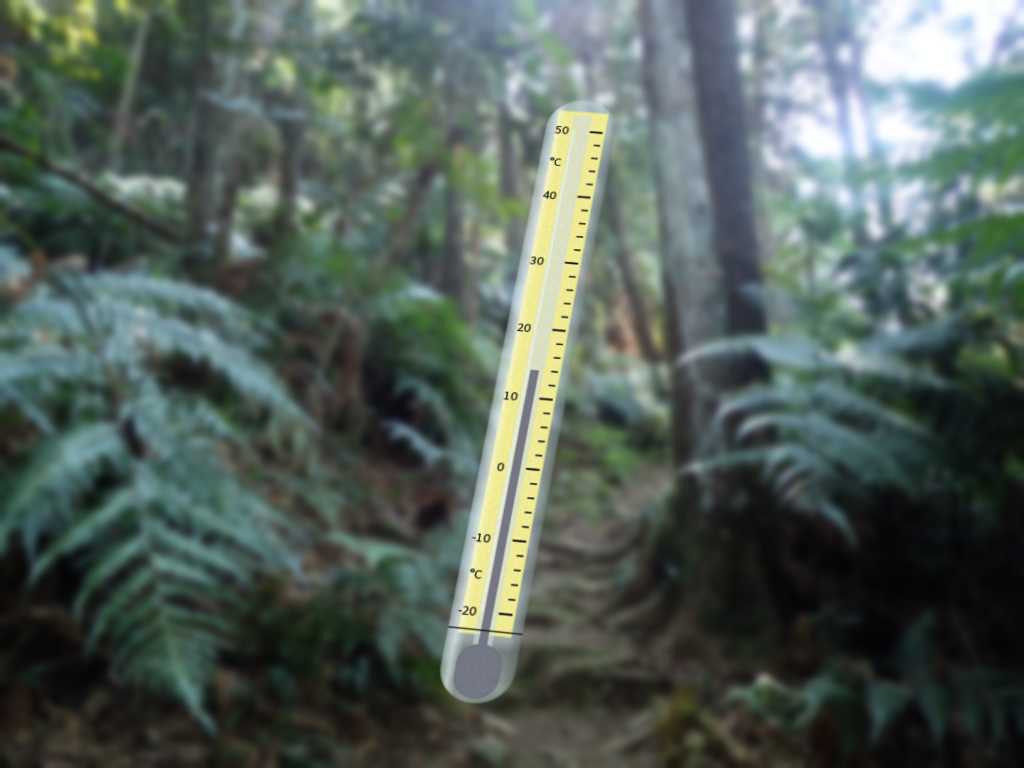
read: 14 °C
